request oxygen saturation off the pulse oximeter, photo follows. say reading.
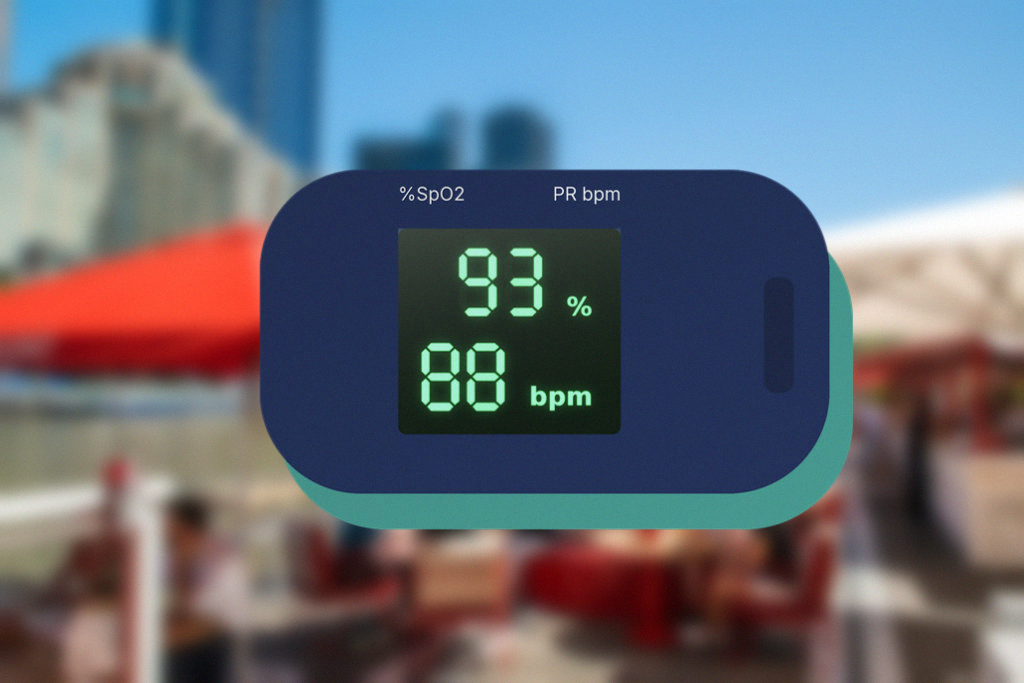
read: 93 %
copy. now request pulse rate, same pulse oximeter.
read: 88 bpm
